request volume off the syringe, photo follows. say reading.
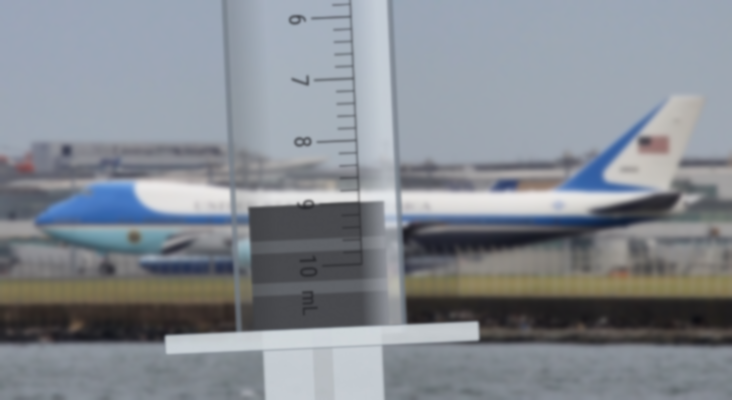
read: 9 mL
